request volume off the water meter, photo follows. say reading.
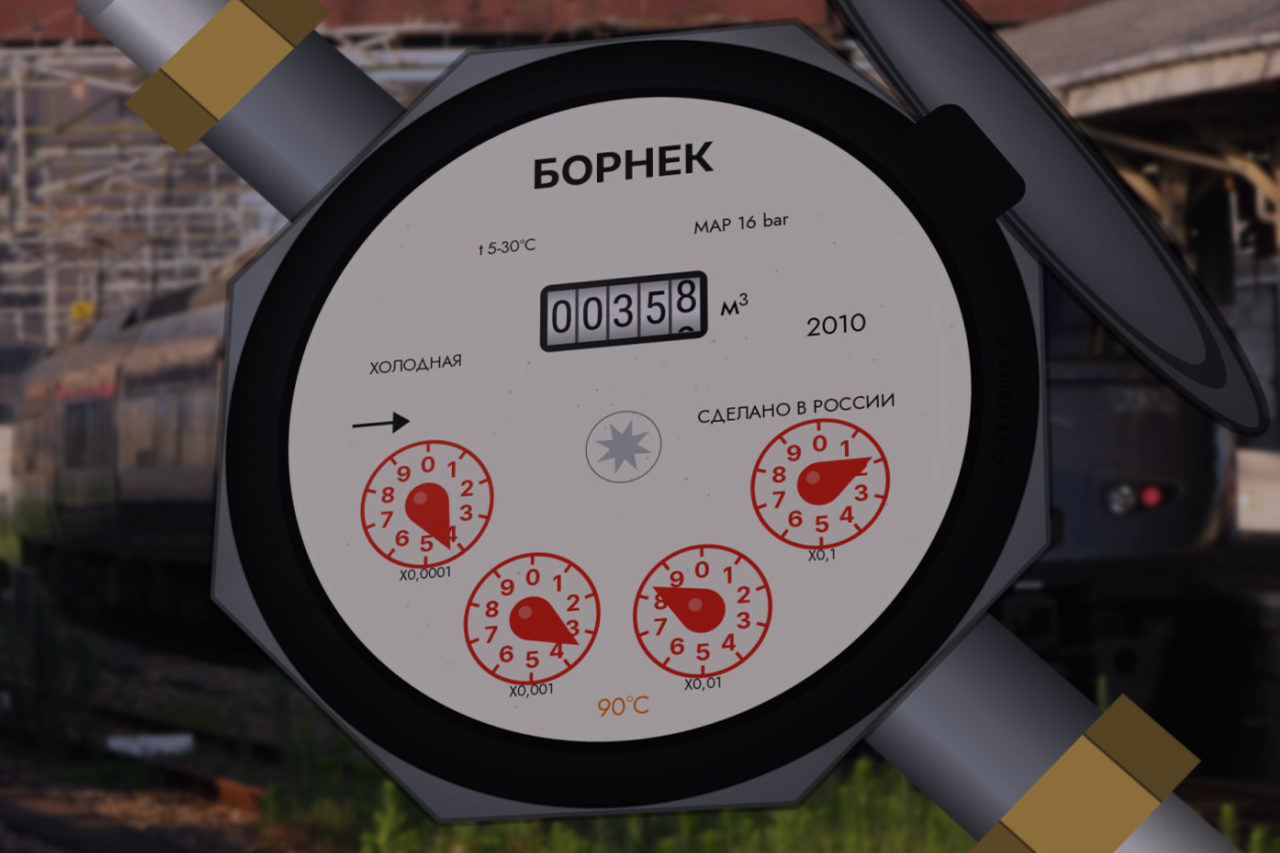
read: 358.1834 m³
